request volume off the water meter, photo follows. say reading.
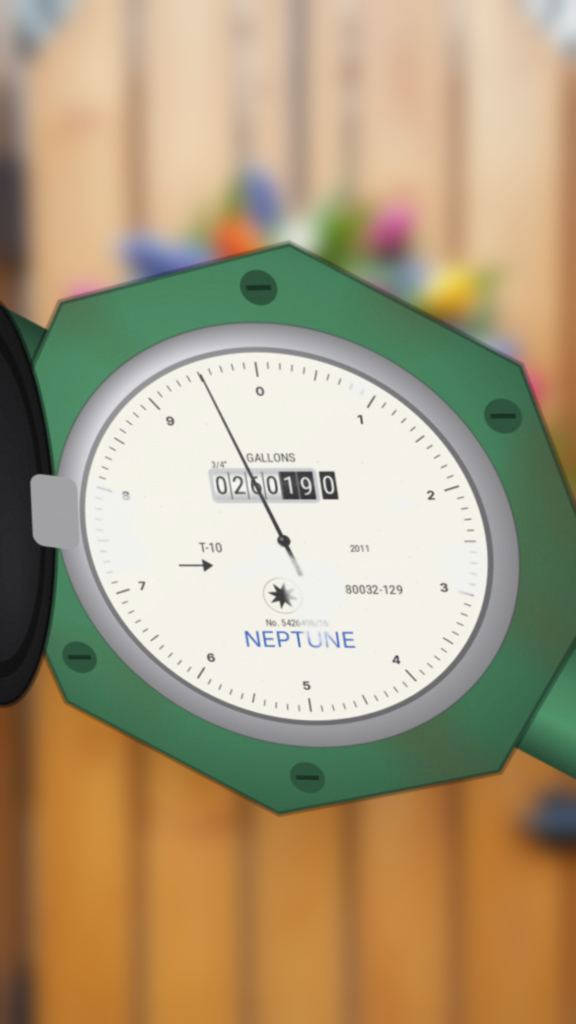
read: 260189.5 gal
